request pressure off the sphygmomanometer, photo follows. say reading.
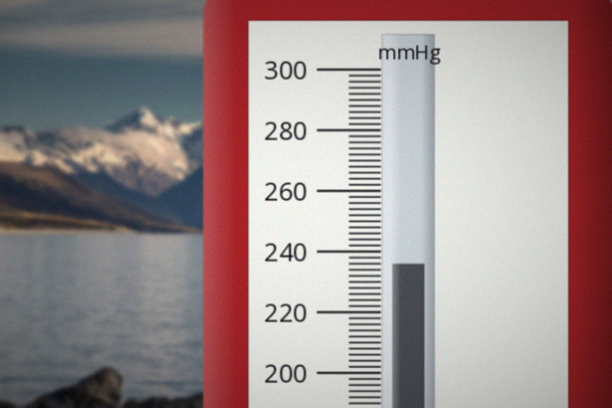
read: 236 mmHg
